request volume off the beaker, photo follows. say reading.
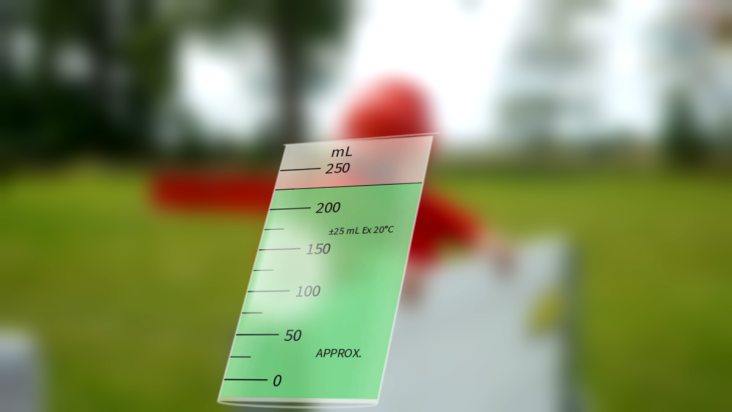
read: 225 mL
